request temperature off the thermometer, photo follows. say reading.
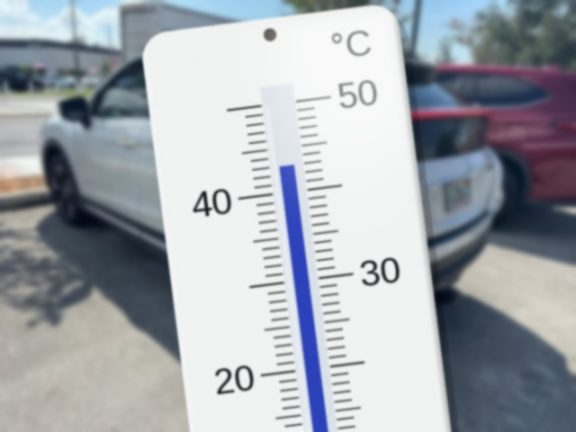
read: 43 °C
